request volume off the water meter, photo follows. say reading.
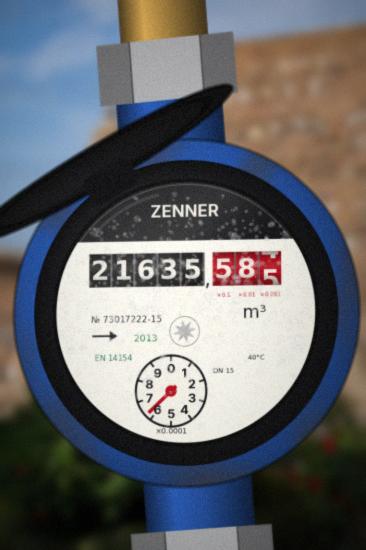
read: 21635.5846 m³
